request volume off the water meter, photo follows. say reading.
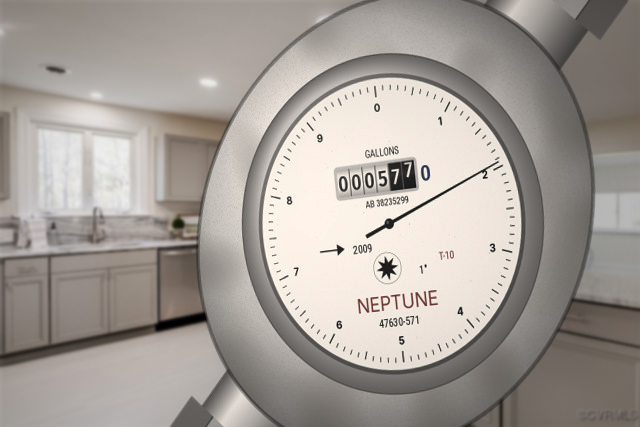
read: 5771.9 gal
